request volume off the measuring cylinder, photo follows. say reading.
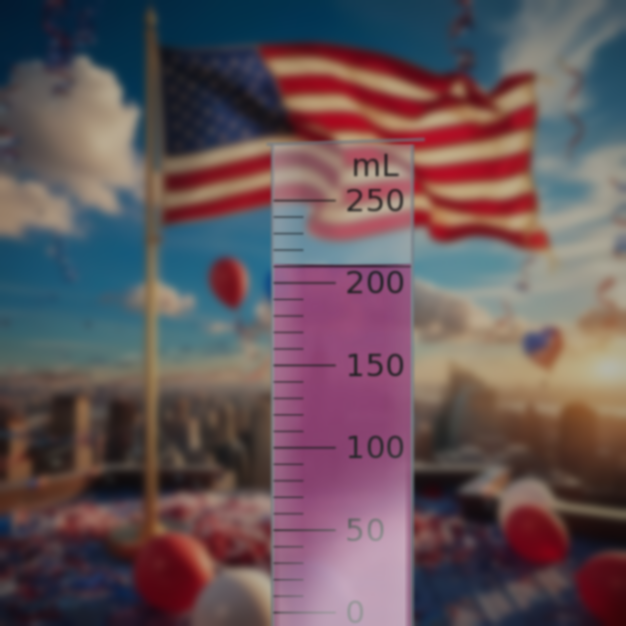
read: 210 mL
